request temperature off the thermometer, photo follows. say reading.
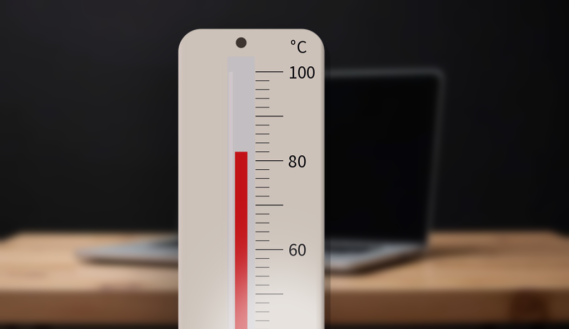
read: 82 °C
